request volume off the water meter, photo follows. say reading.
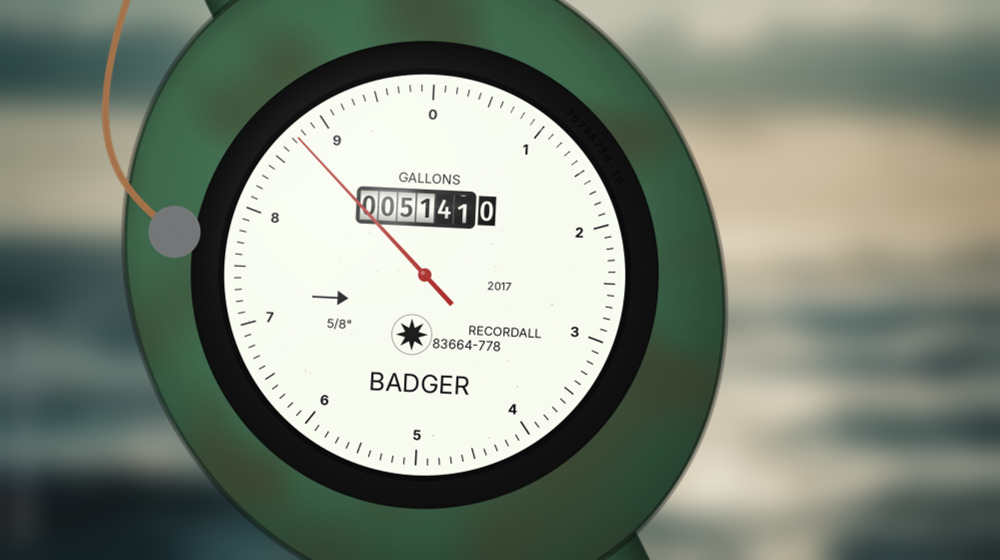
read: 51408.7 gal
